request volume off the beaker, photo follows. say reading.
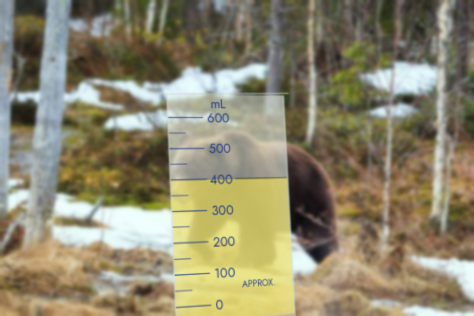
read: 400 mL
